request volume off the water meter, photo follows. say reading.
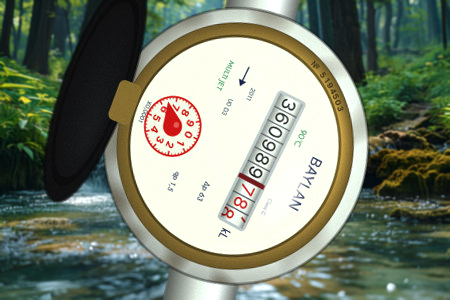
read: 360989.7876 kL
